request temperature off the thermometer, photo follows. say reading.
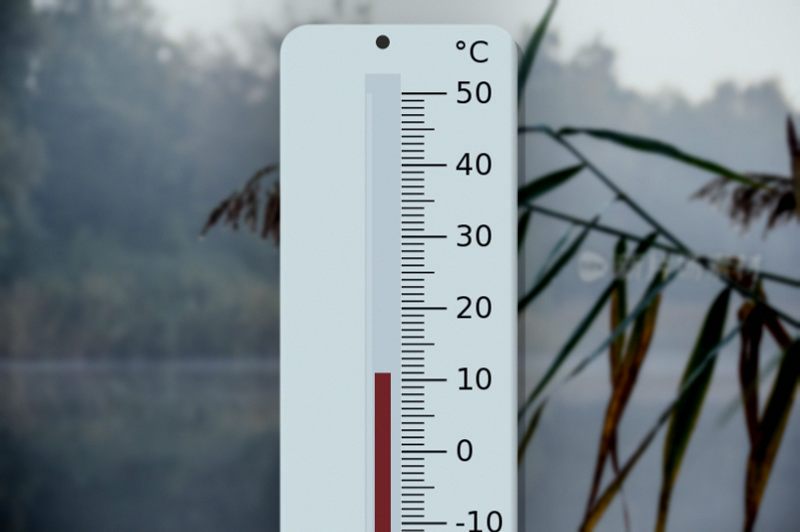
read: 11 °C
